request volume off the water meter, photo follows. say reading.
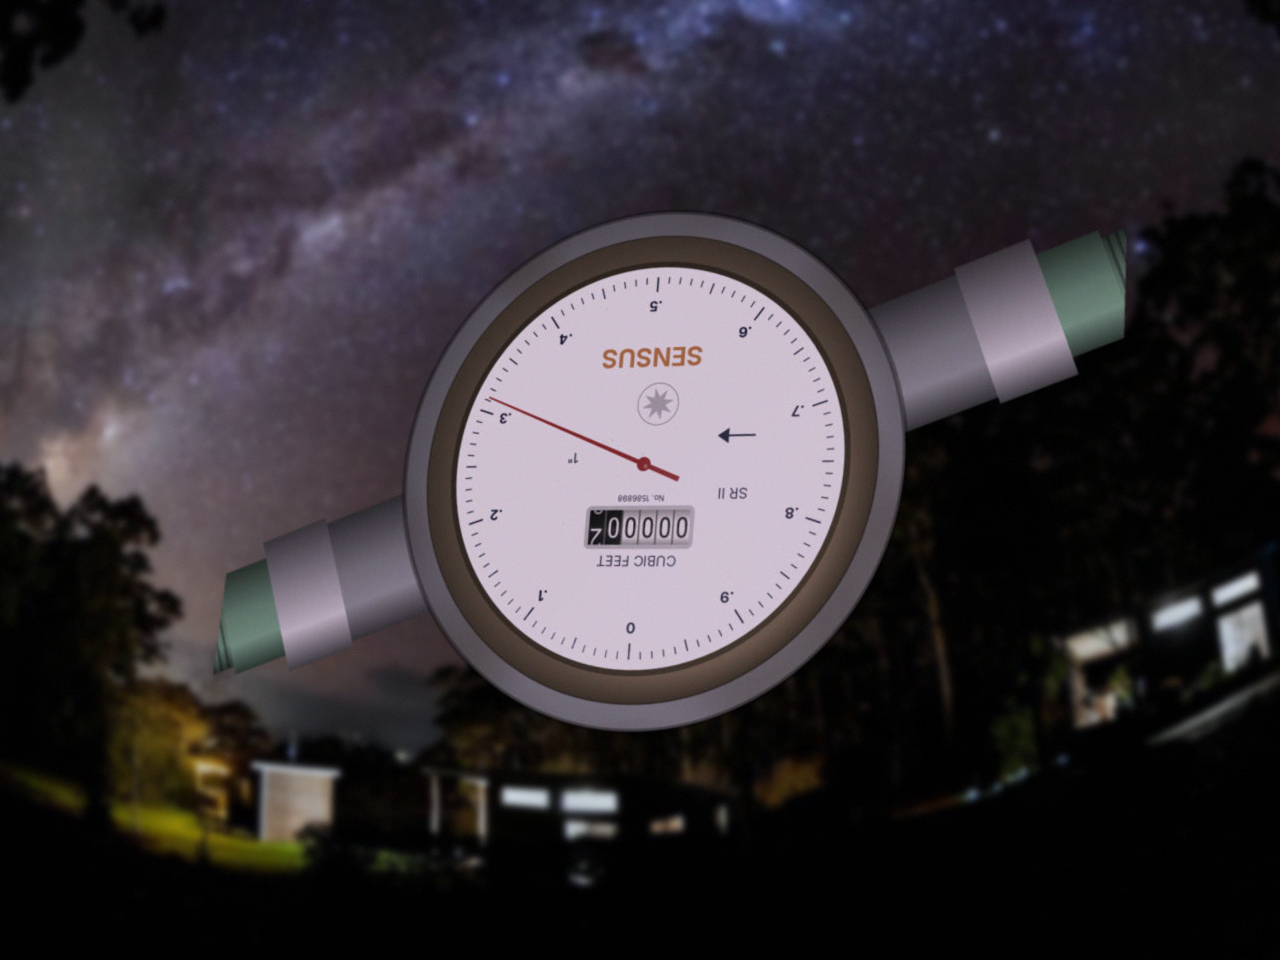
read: 2.31 ft³
